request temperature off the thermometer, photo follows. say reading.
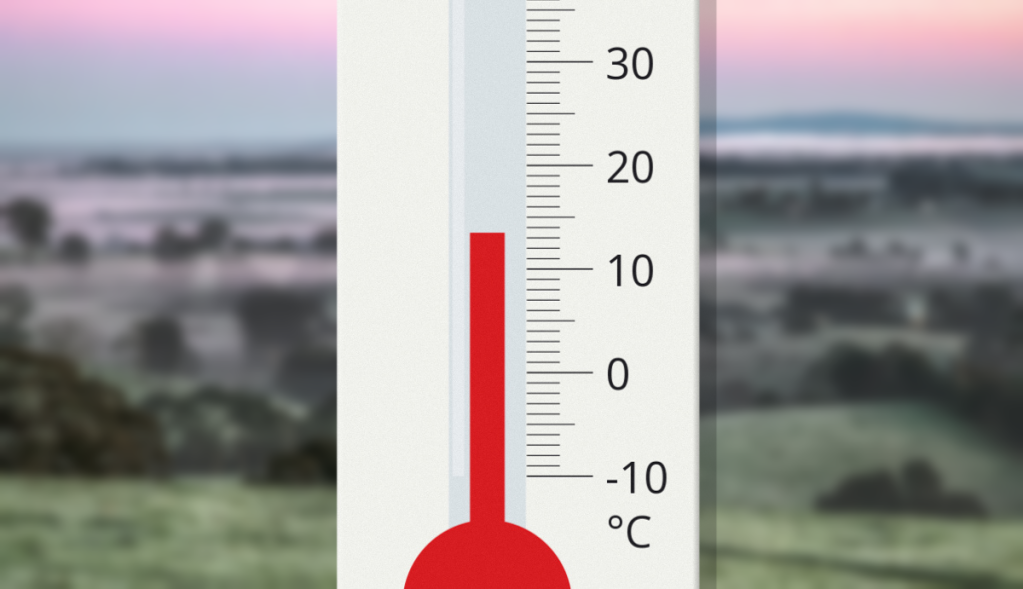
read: 13.5 °C
